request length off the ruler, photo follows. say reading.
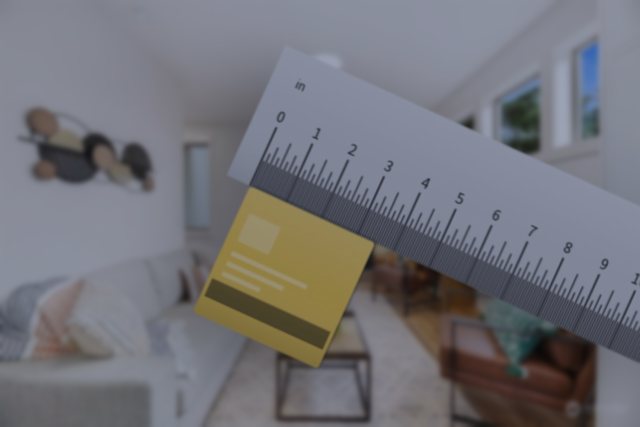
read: 3.5 in
